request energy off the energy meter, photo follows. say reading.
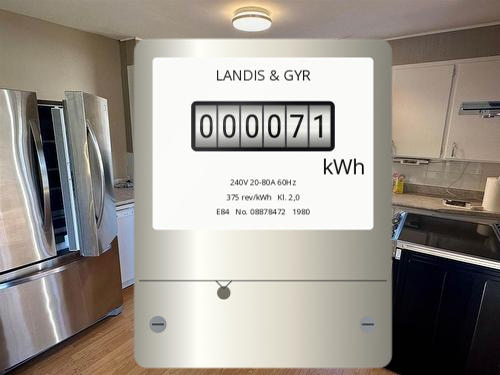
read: 71 kWh
